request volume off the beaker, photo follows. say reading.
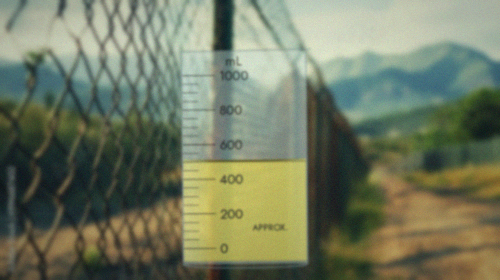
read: 500 mL
